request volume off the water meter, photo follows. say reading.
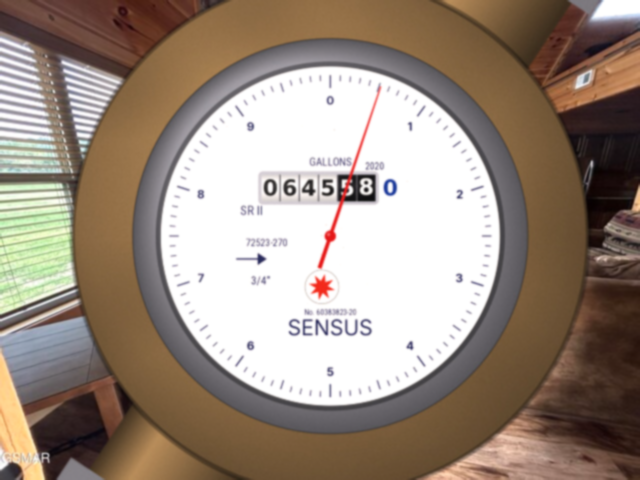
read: 645580.5 gal
